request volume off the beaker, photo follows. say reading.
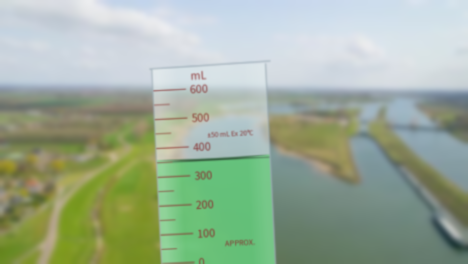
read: 350 mL
